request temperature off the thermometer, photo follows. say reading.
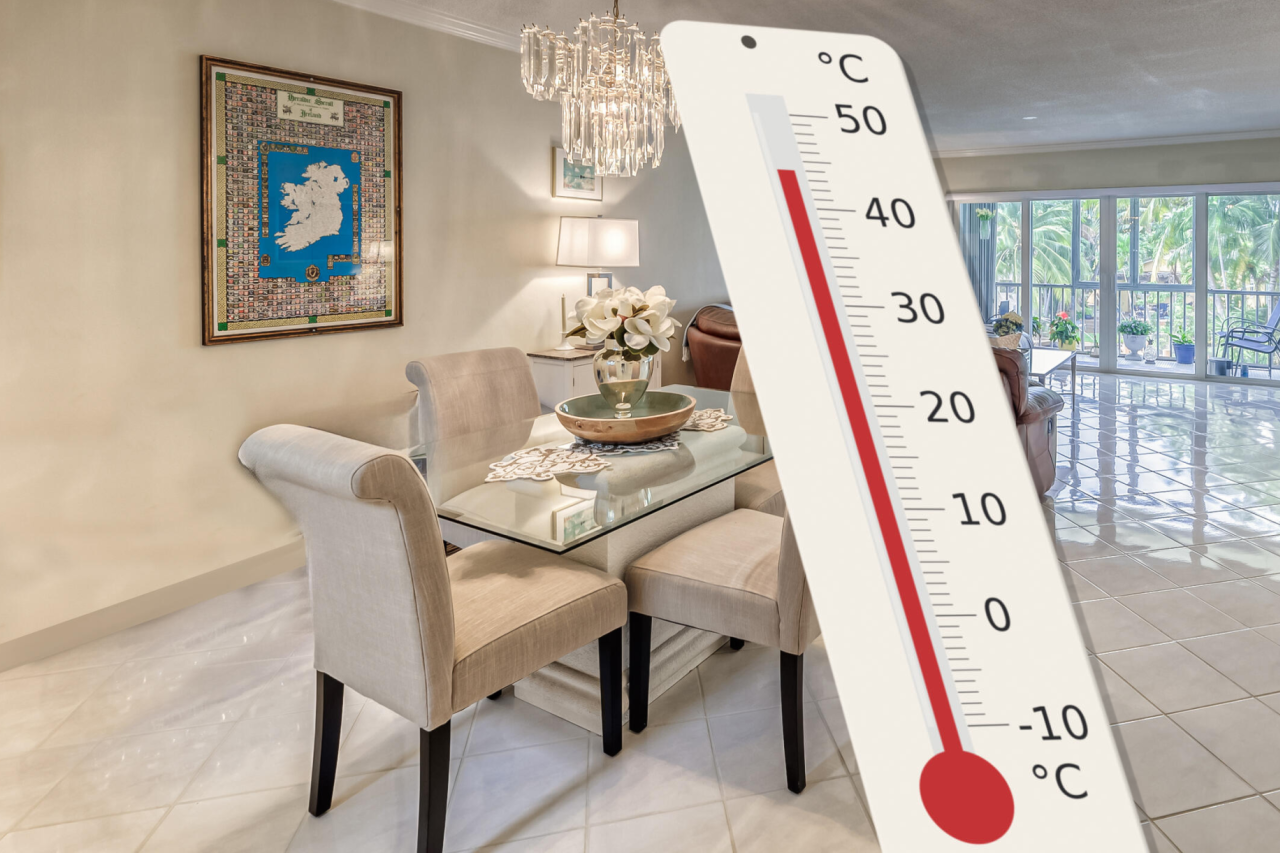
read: 44 °C
